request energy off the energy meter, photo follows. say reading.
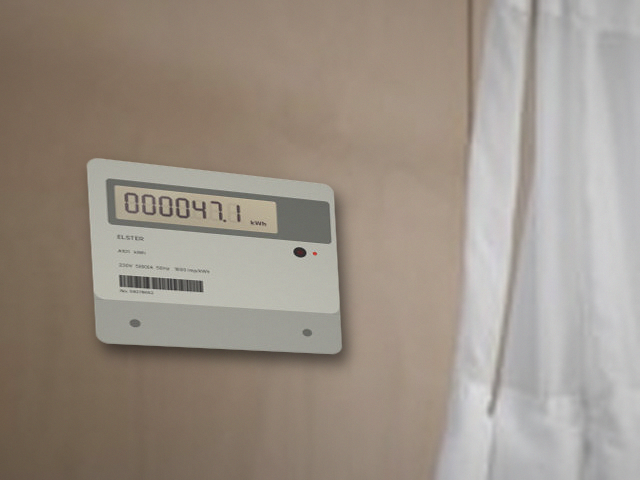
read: 47.1 kWh
